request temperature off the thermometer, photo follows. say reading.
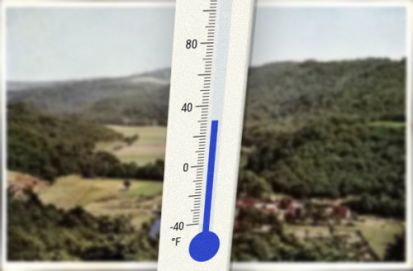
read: 30 °F
